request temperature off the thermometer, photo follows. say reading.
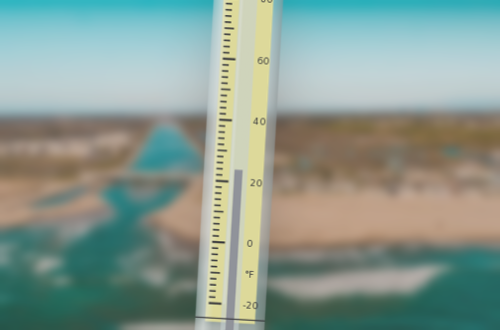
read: 24 °F
